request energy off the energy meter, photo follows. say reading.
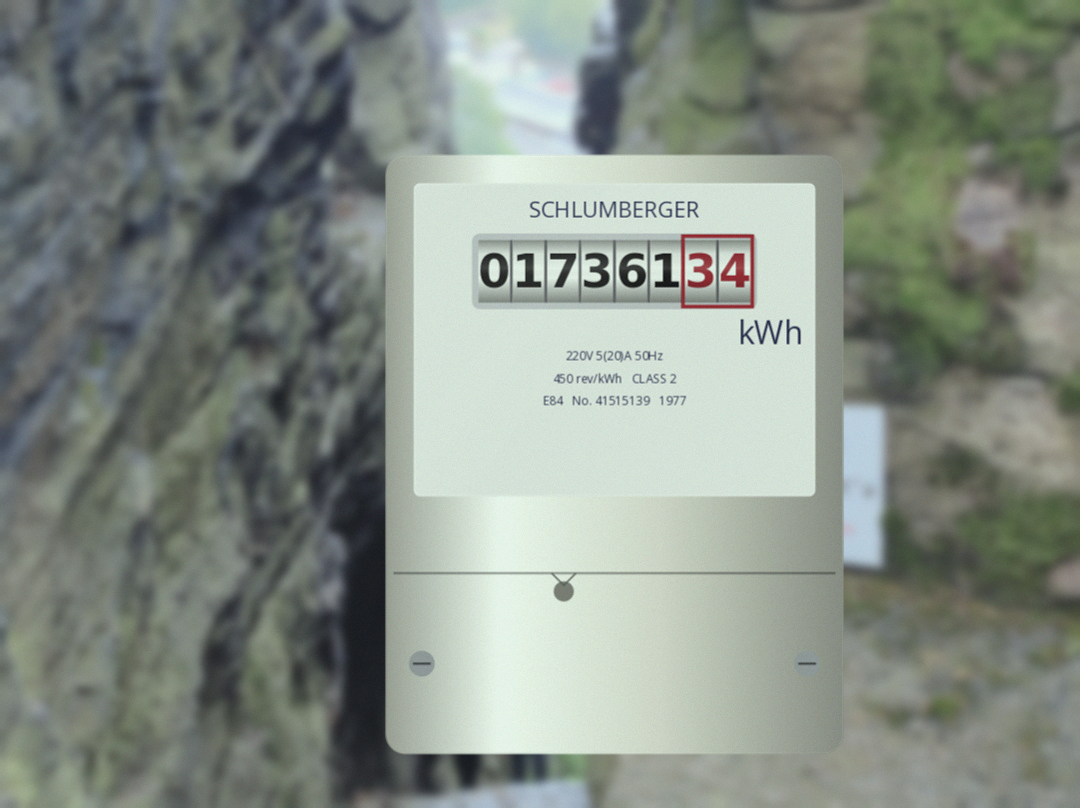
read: 17361.34 kWh
